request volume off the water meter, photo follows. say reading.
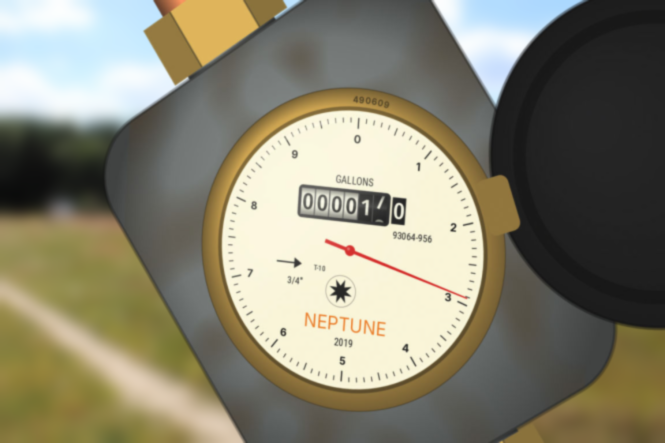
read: 172.9 gal
